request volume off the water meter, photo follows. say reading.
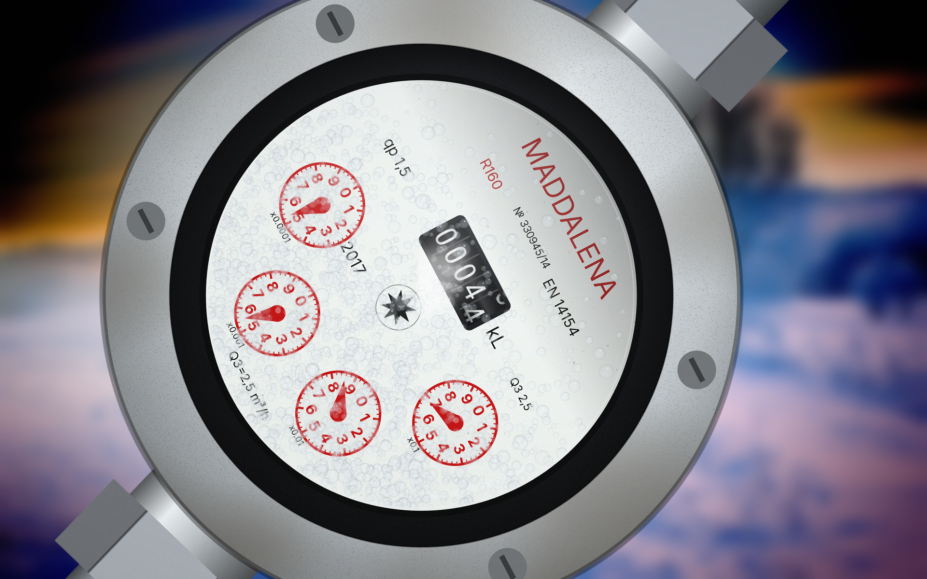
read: 43.6855 kL
